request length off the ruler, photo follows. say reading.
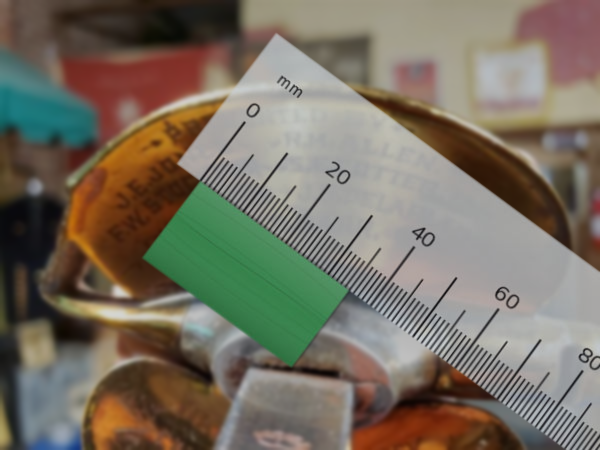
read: 35 mm
